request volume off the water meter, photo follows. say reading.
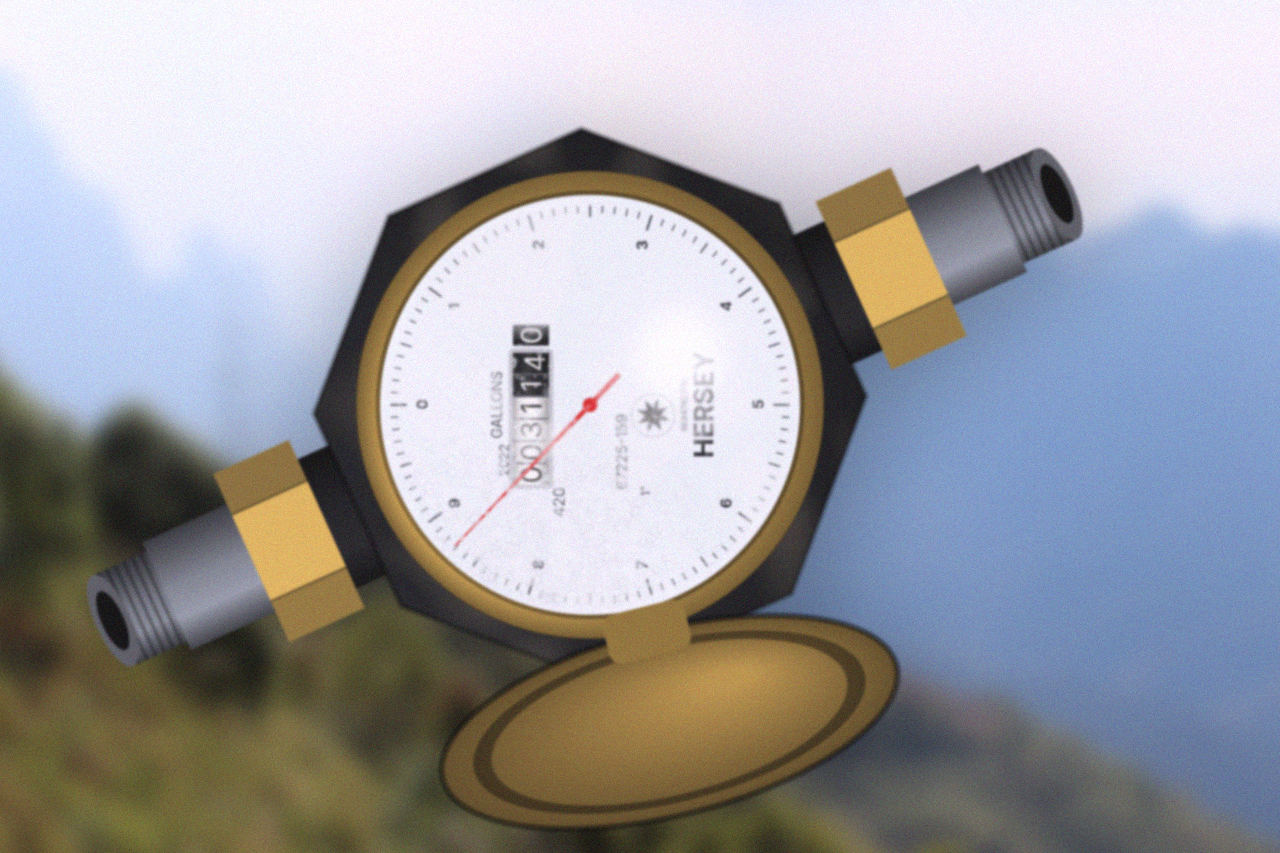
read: 31138.7 gal
